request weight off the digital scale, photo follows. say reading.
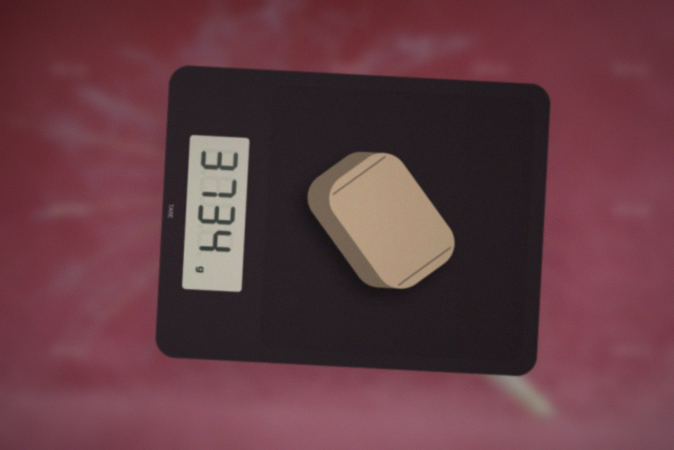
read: 3734 g
